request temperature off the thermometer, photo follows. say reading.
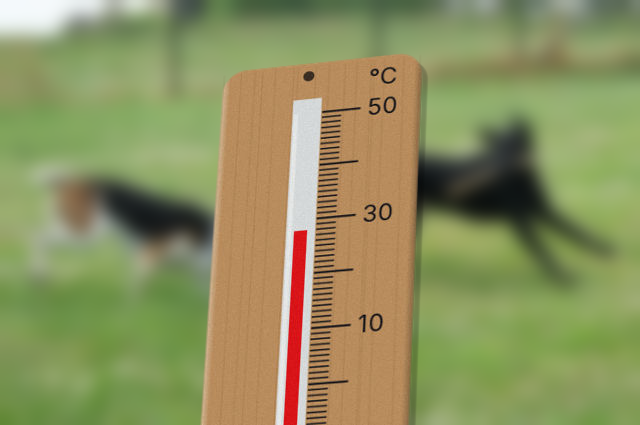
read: 28 °C
